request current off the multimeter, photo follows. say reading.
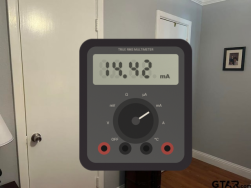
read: 14.42 mA
